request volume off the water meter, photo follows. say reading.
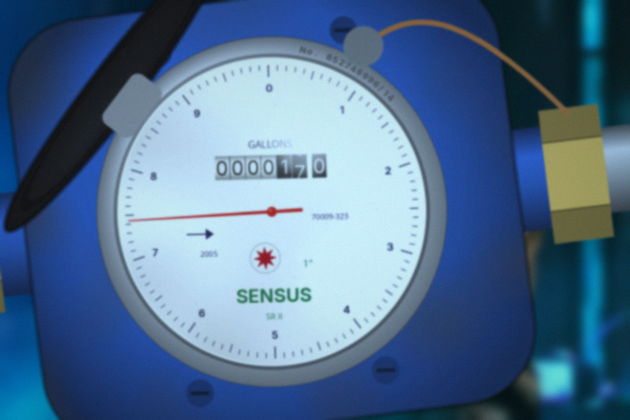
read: 167.4 gal
